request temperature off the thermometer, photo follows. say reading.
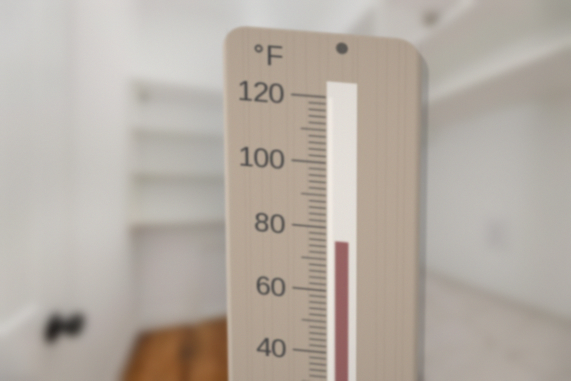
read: 76 °F
